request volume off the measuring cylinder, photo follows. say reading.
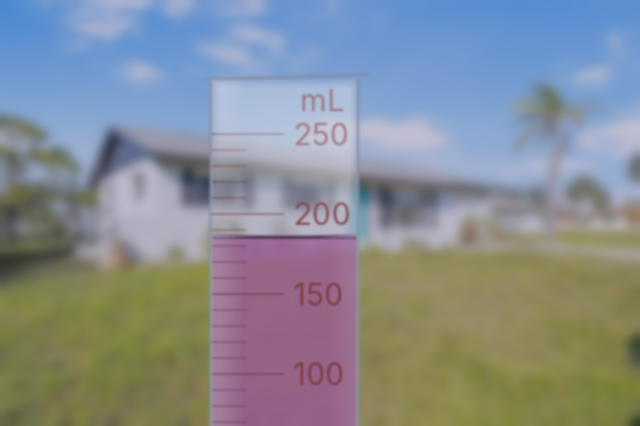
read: 185 mL
